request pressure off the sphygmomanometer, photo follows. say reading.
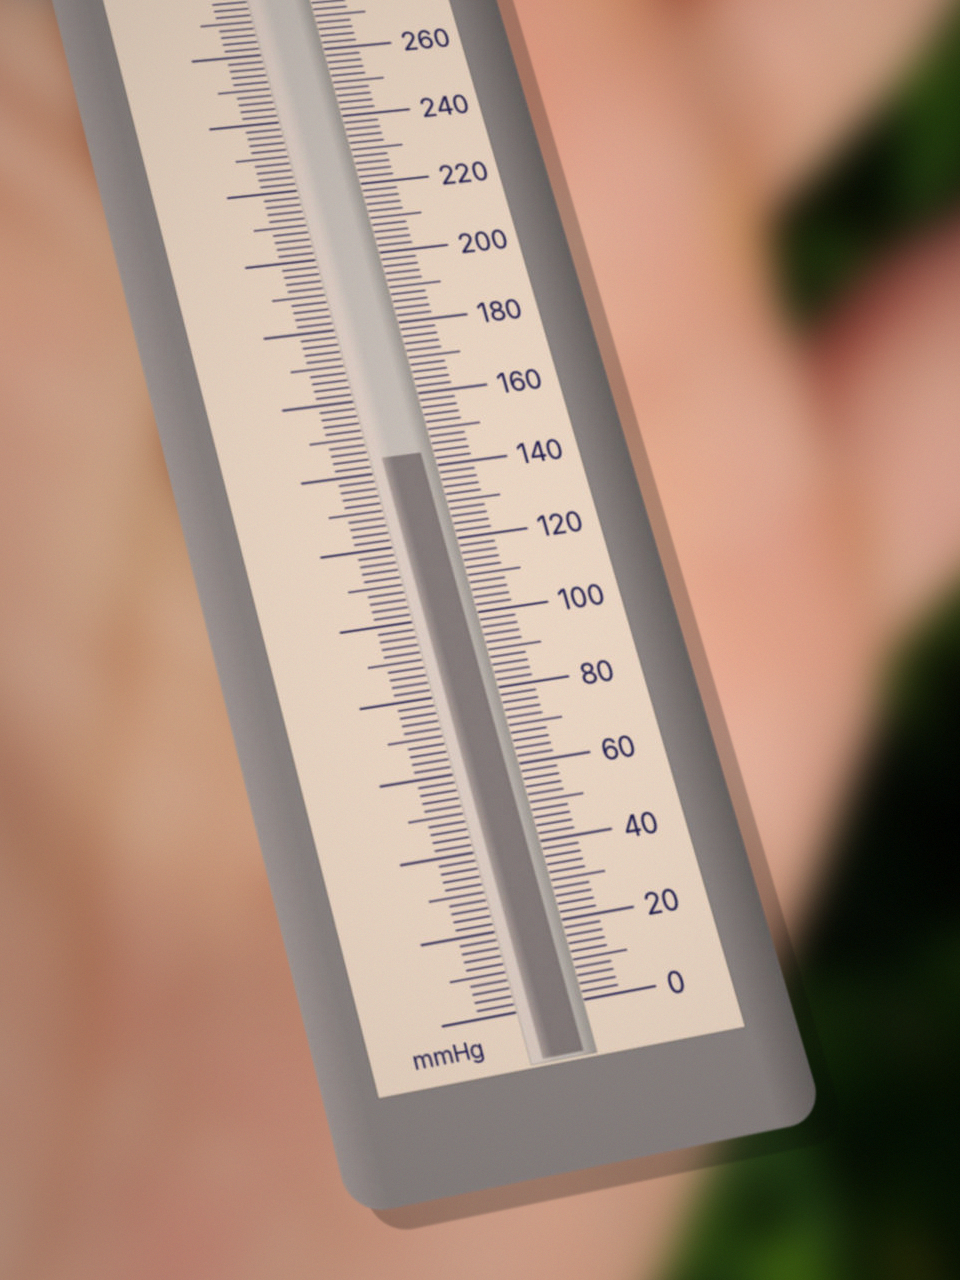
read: 144 mmHg
